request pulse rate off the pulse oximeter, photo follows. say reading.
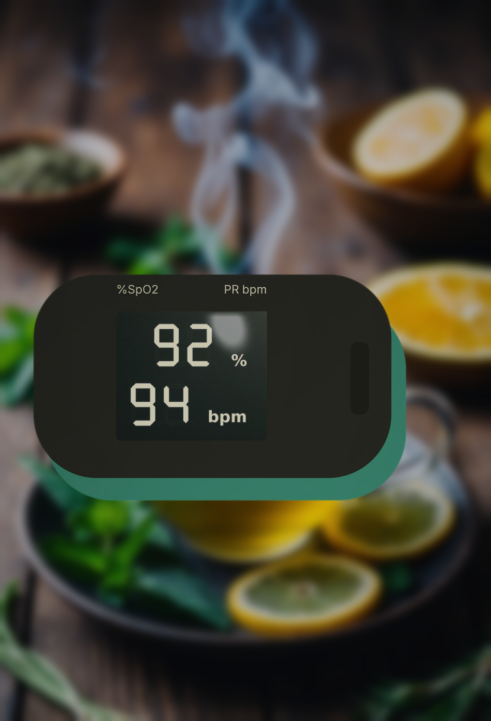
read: 94 bpm
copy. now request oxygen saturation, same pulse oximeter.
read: 92 %
